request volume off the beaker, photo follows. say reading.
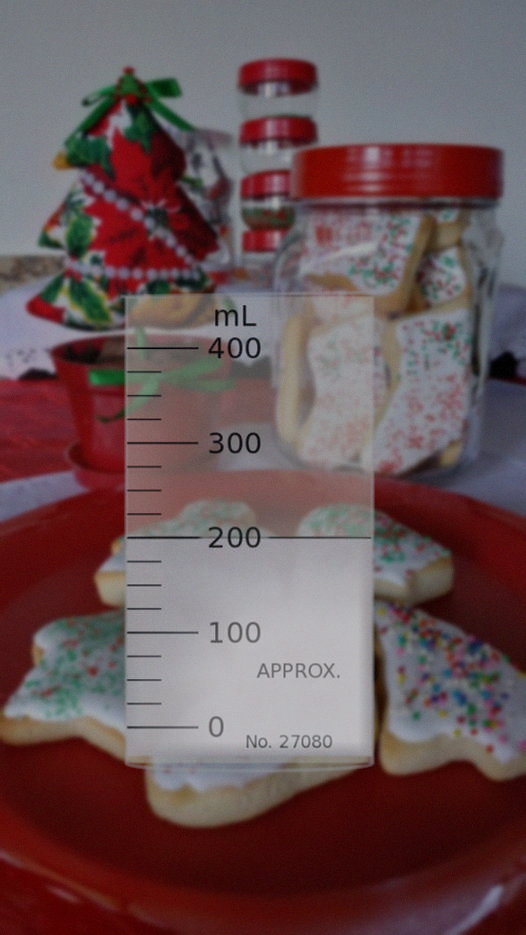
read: 200 mL
